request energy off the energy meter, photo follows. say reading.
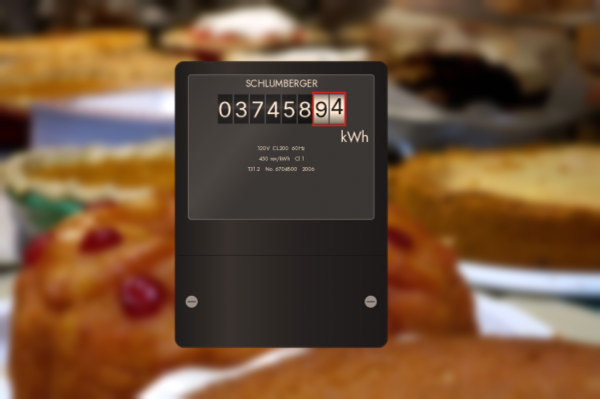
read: 37458.94 kWh
